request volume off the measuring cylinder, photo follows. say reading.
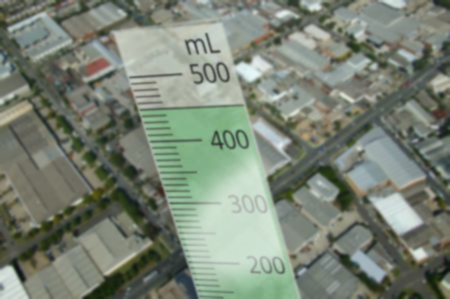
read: 450 mL
